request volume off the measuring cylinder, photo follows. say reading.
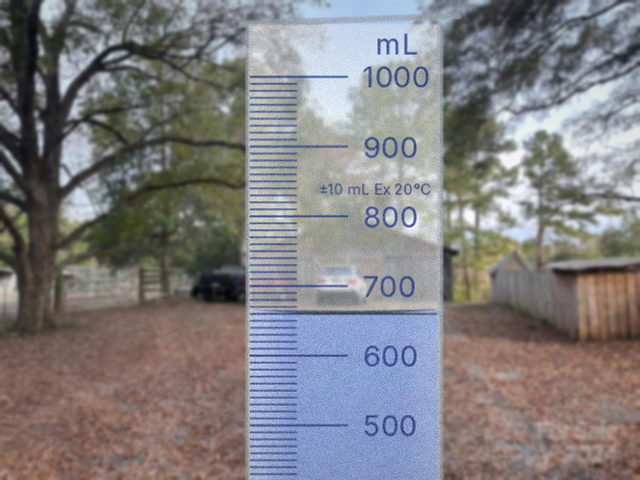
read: 660 mL
